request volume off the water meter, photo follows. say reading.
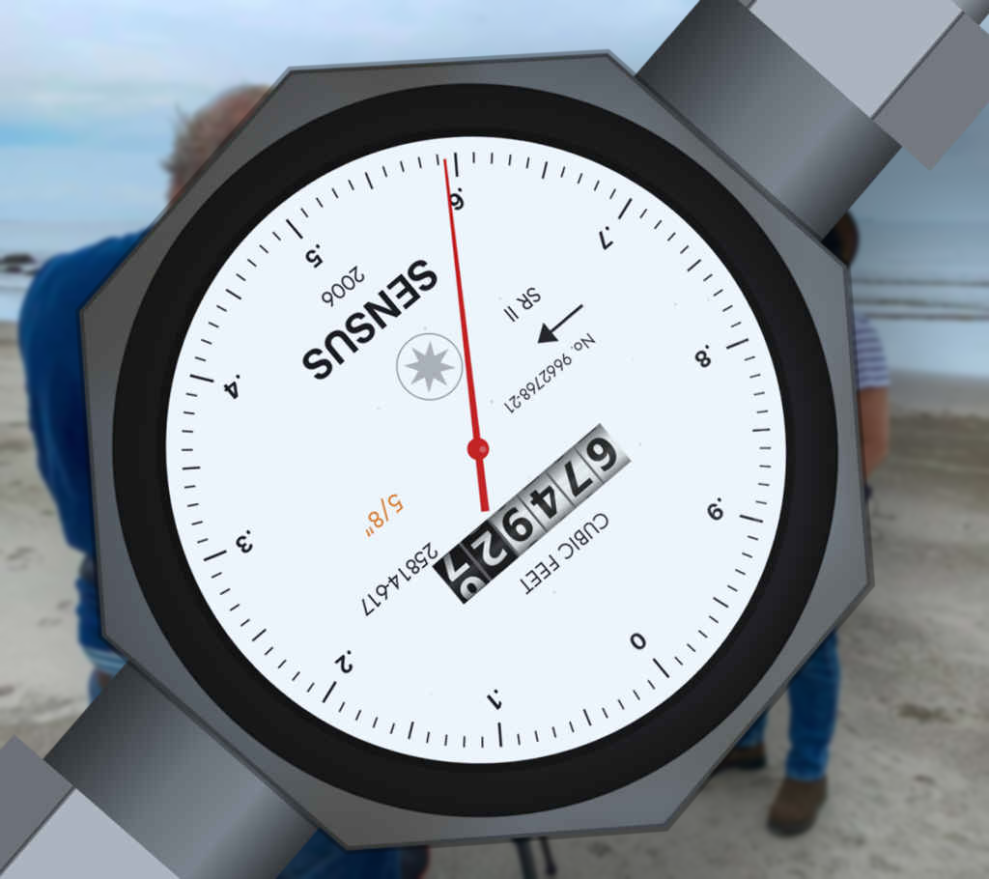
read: 674926.59 ft³
